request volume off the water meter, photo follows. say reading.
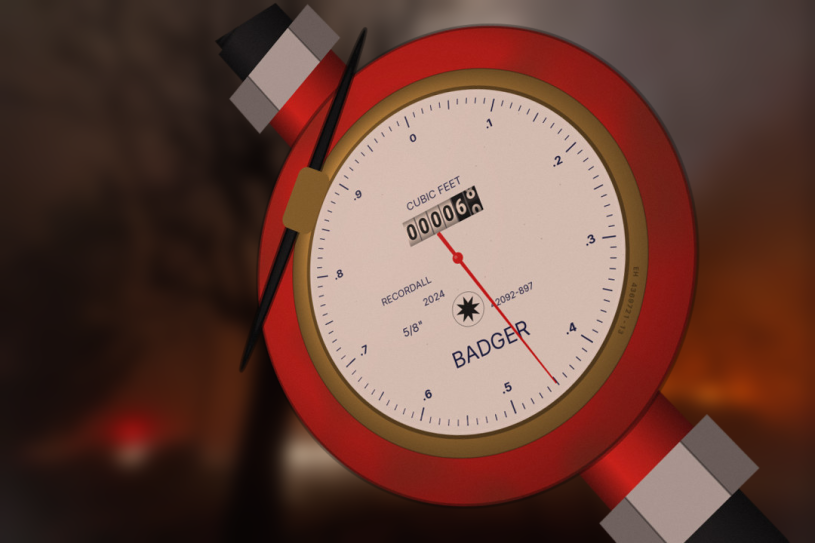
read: 68.45 ft³
